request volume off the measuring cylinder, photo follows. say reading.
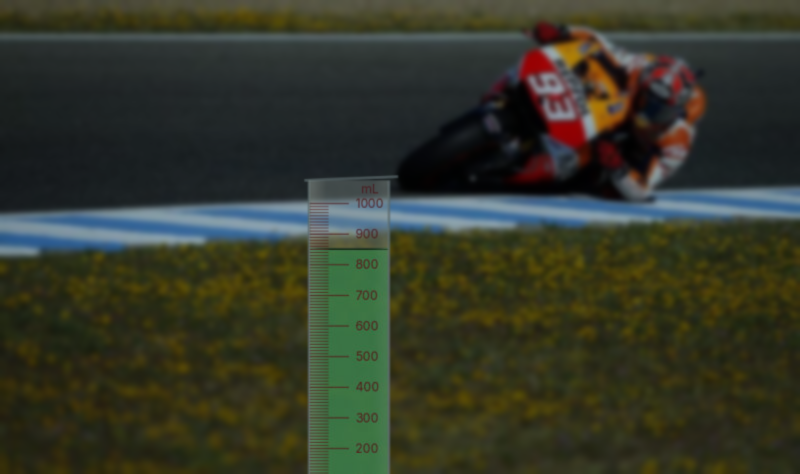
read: 850 mL
